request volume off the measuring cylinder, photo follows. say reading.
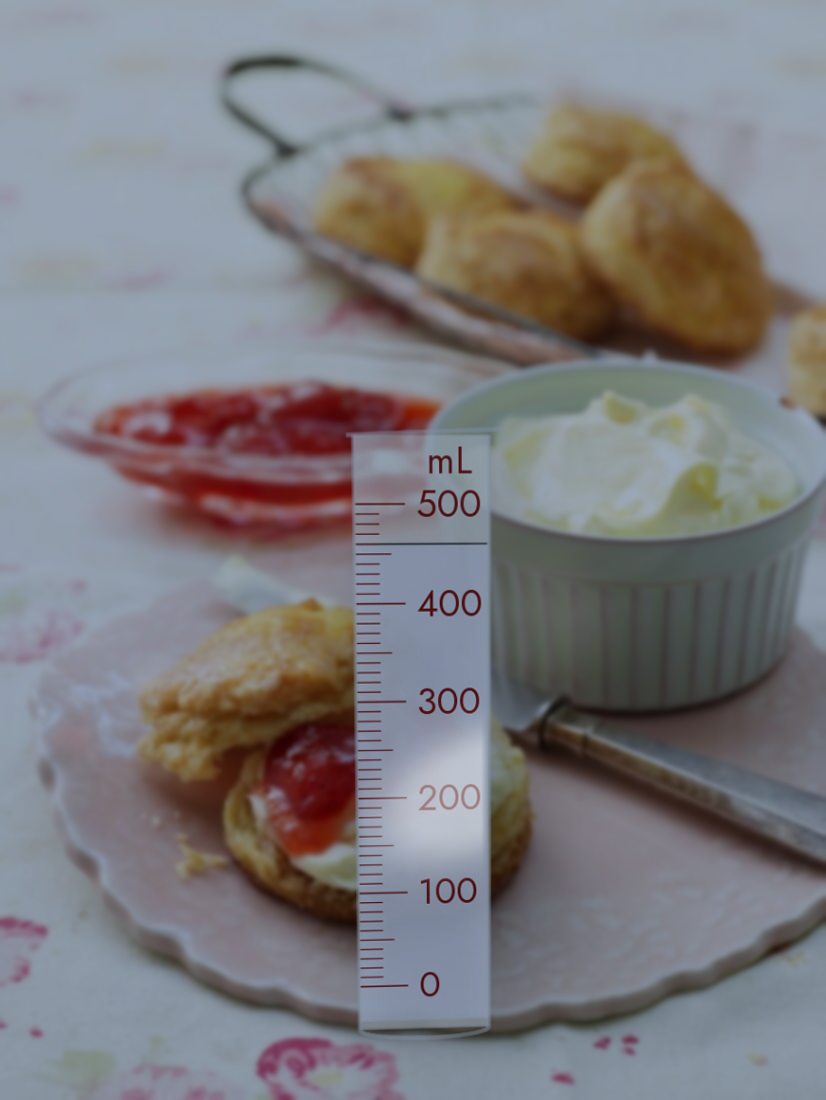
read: 460 mL
